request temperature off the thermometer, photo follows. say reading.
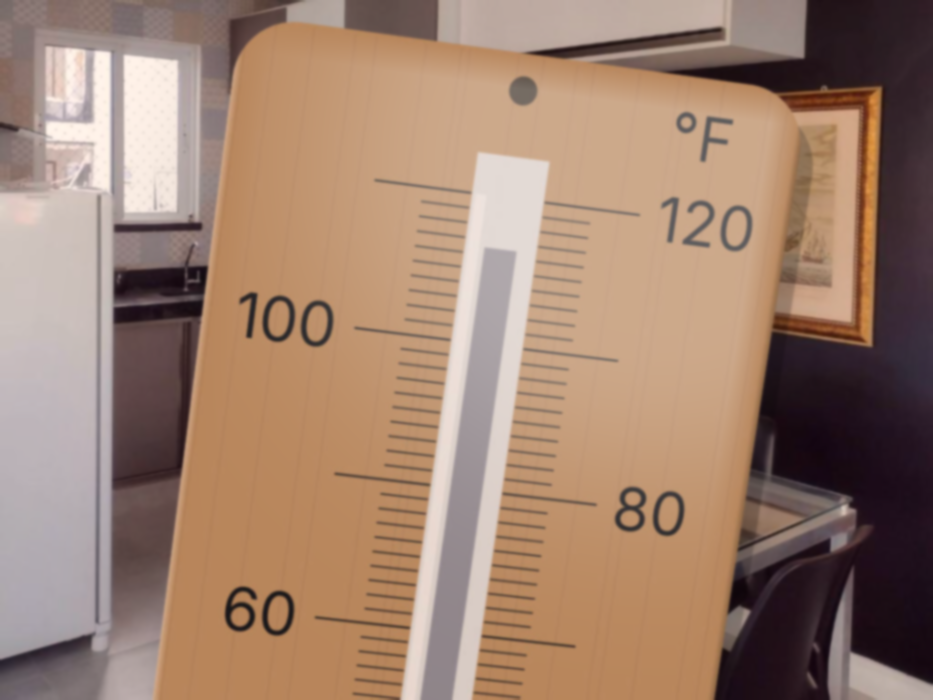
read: 113 °F
